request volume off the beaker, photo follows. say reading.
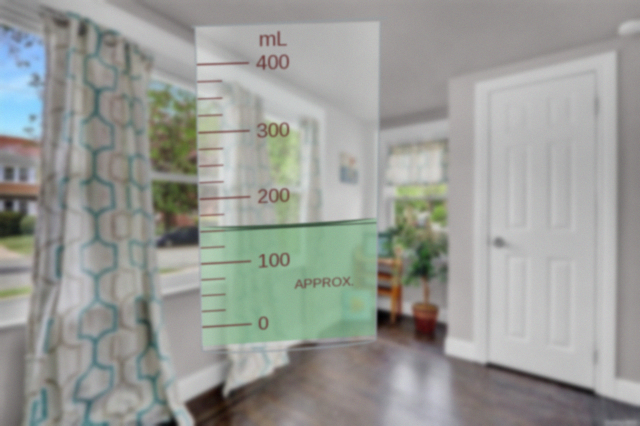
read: 150 mL
